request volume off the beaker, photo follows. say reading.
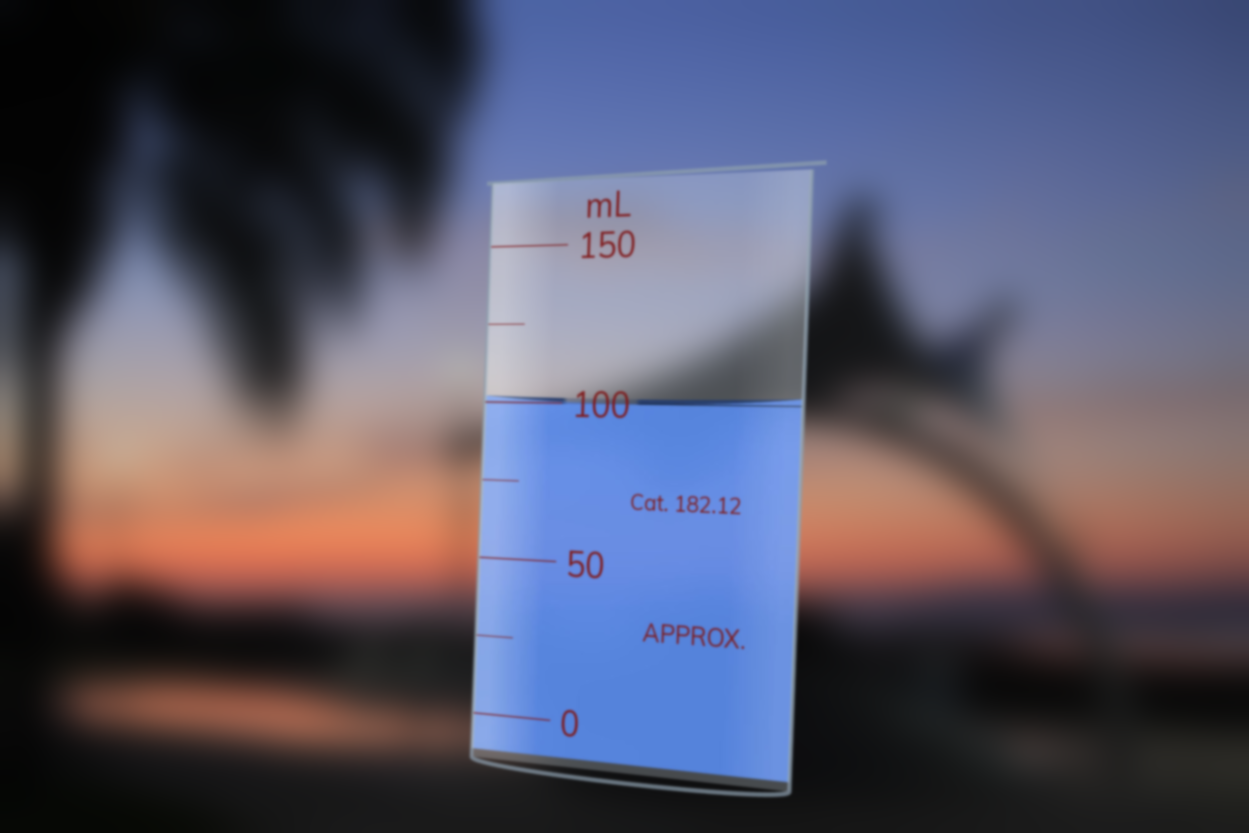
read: 100 mL
